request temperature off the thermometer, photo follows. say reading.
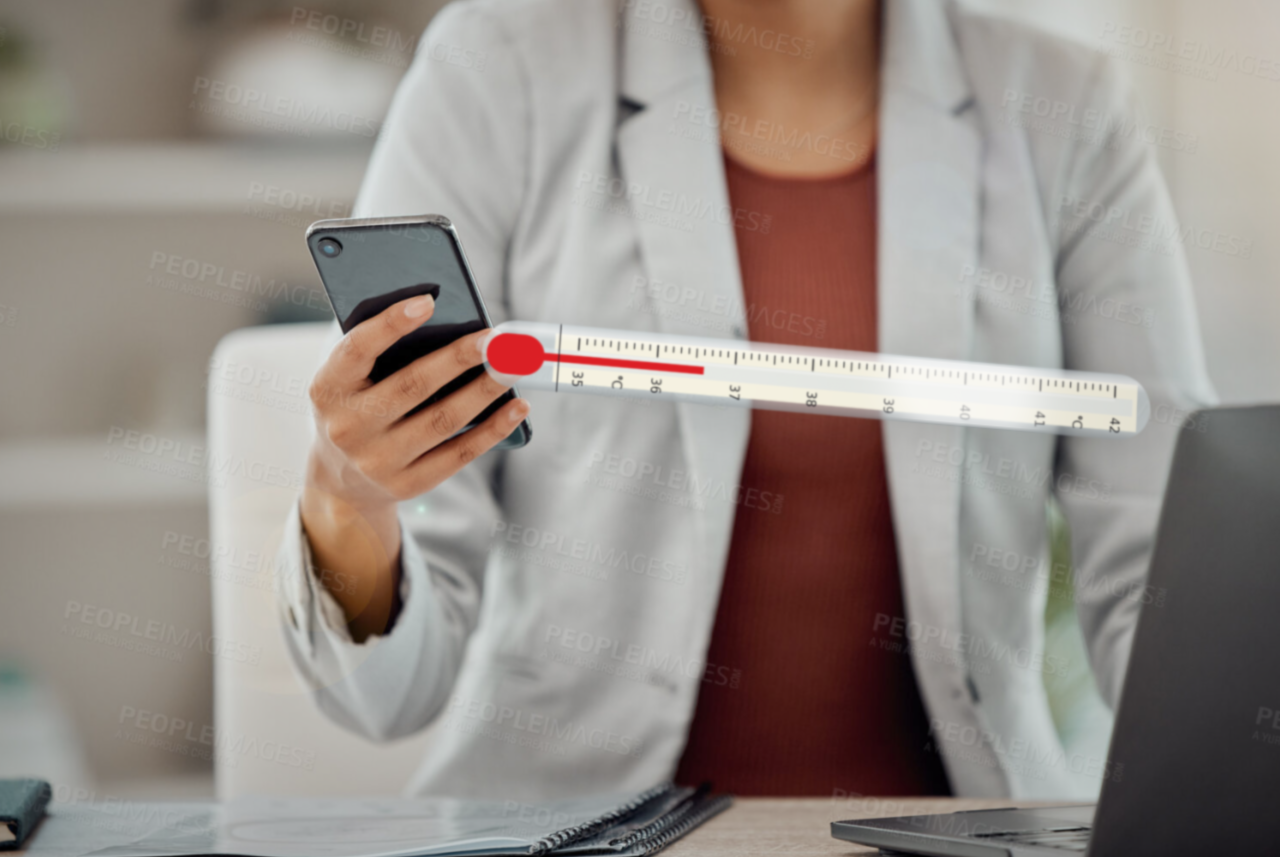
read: 36.6 °C
